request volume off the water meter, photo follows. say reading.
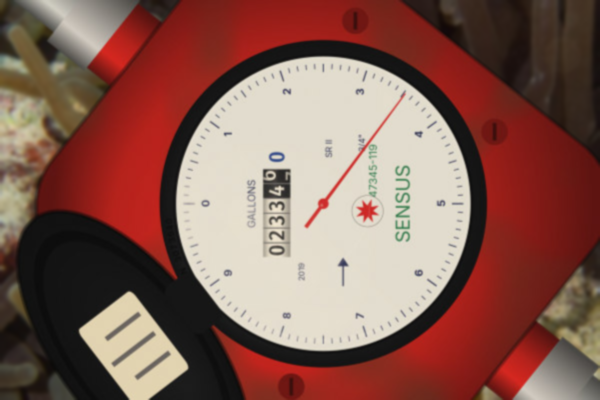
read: 233463.5 gal
